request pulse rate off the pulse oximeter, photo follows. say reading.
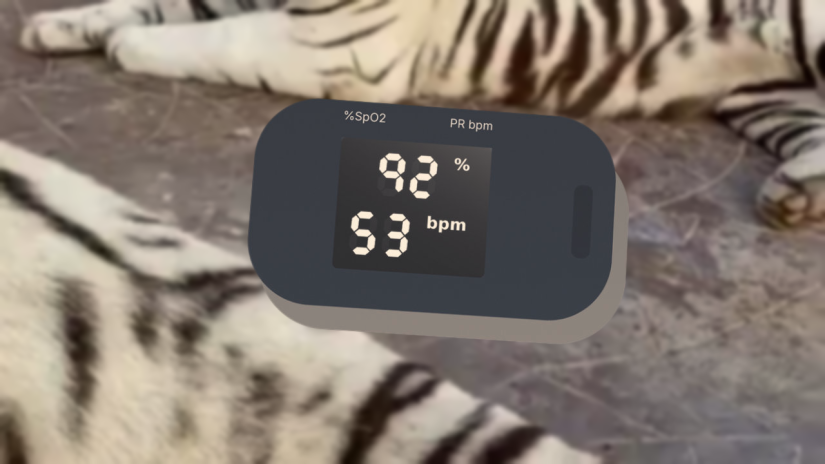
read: 53 bpm
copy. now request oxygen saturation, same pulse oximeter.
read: 92 %
